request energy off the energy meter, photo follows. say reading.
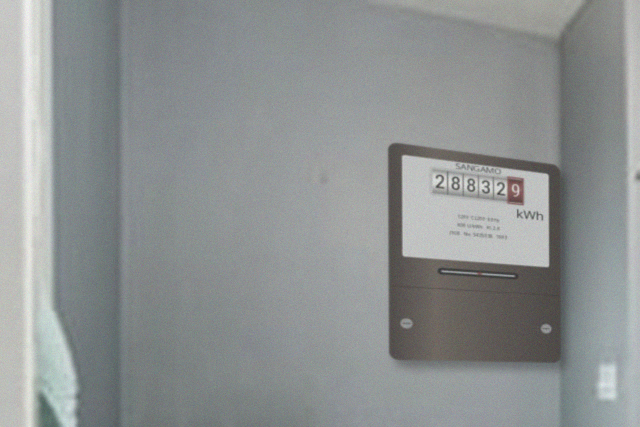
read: 28832.9 kWh
